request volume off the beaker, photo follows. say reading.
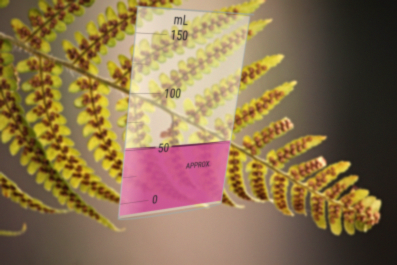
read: 50 mL
